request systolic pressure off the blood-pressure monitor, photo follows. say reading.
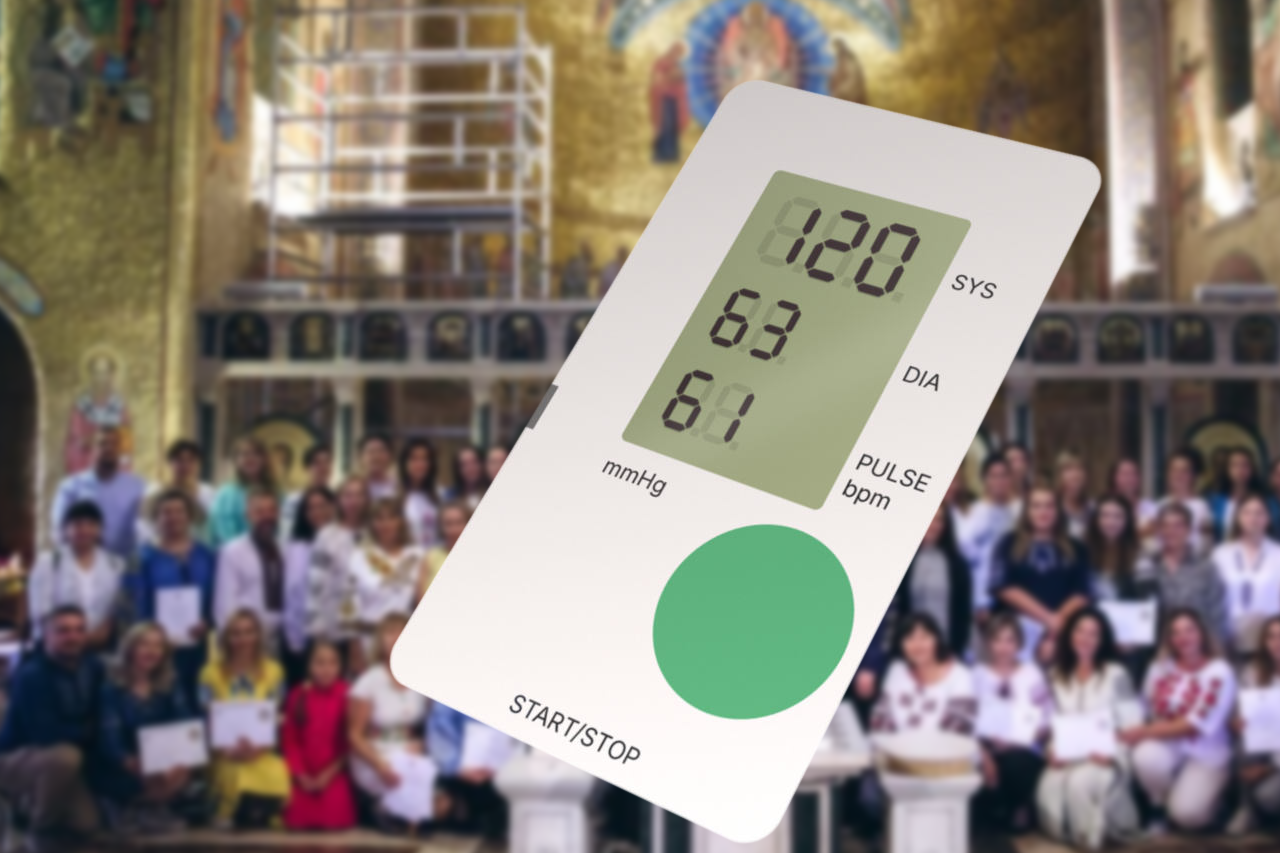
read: 120 mmHg
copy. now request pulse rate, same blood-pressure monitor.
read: 61 bpm
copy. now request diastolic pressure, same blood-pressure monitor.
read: 63 mmHg
